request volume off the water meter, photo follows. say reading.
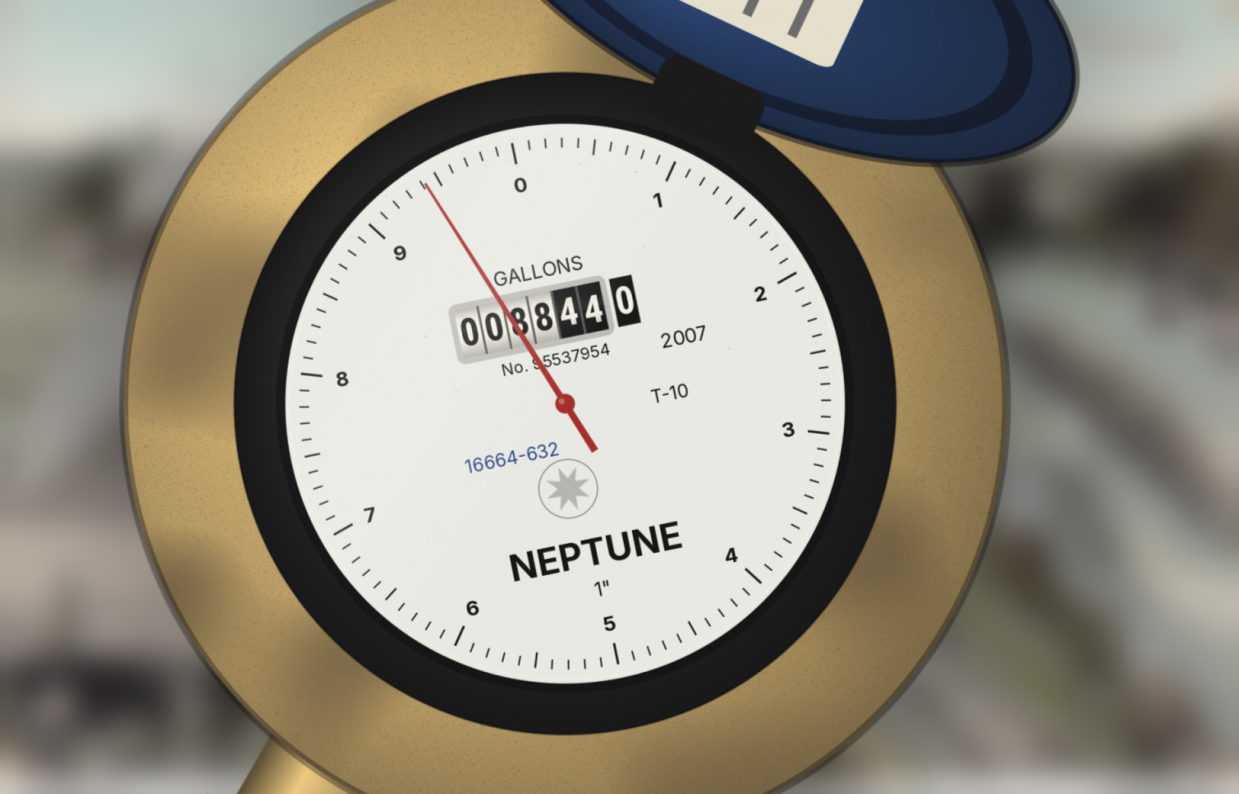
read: 88439.4 gal
